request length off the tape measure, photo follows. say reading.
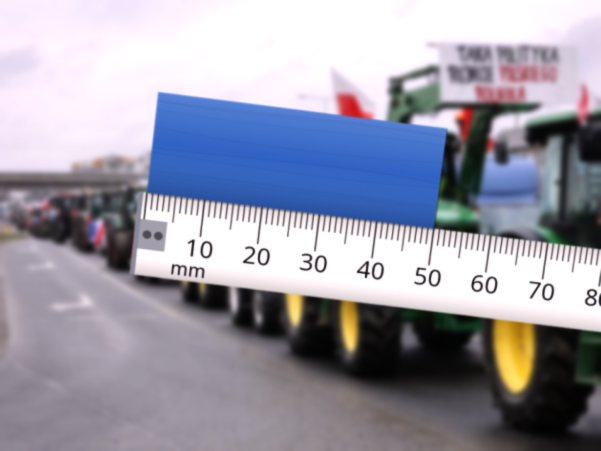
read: 50 mm
